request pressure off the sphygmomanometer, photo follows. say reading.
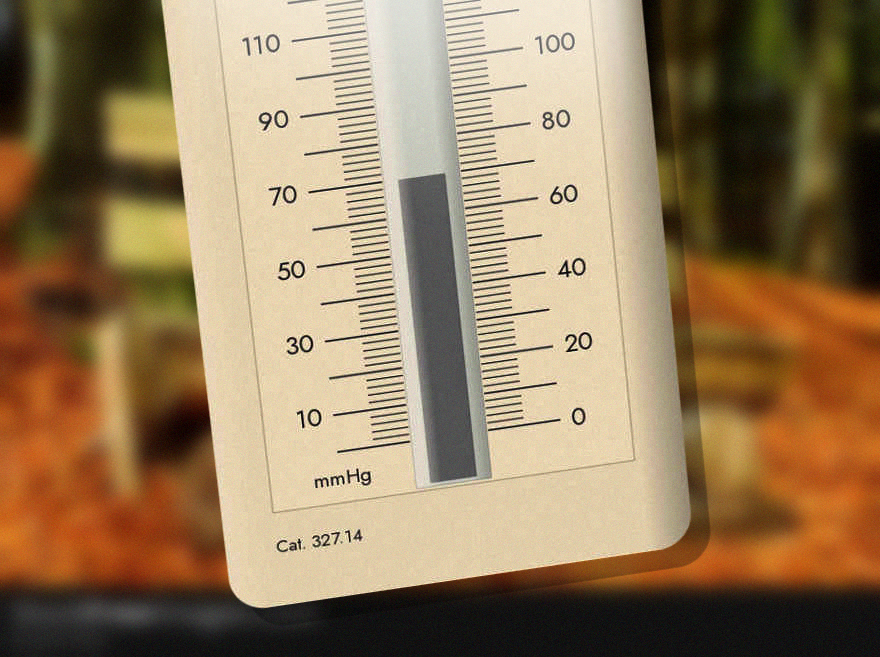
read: 70 mmHg
